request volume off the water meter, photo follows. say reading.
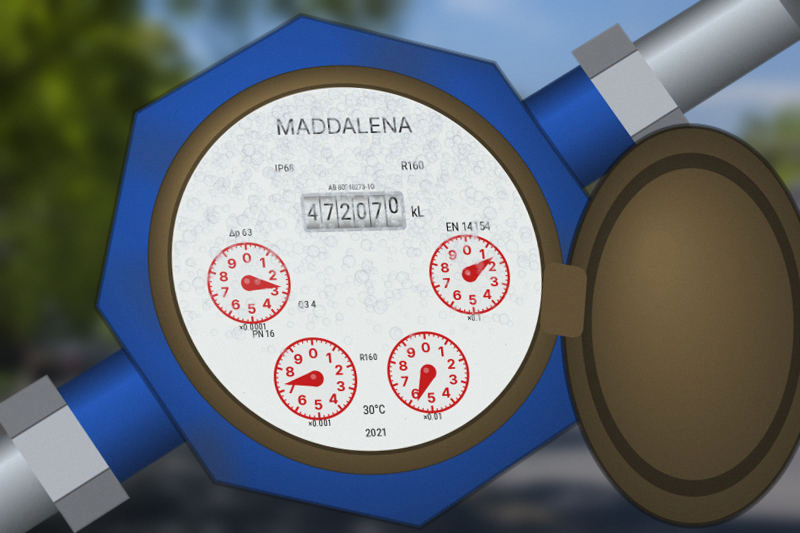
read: 472070.1572 kL
